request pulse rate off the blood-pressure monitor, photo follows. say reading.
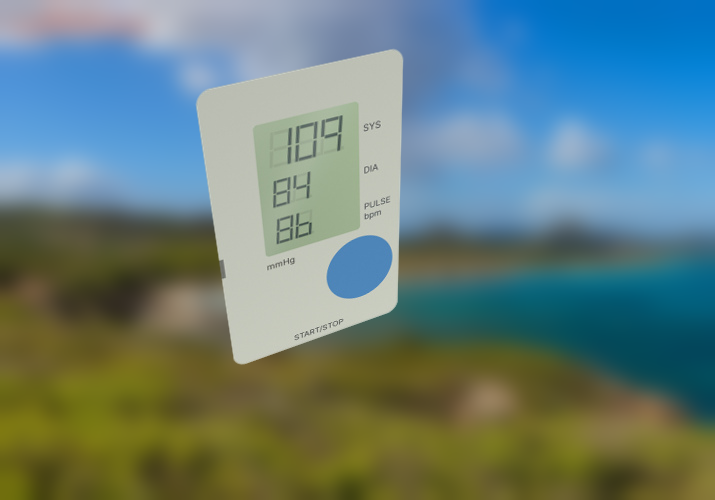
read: 86 bpm
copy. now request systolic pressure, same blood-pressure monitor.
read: 109 mmHg
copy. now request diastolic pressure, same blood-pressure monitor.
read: 84 mmHg
